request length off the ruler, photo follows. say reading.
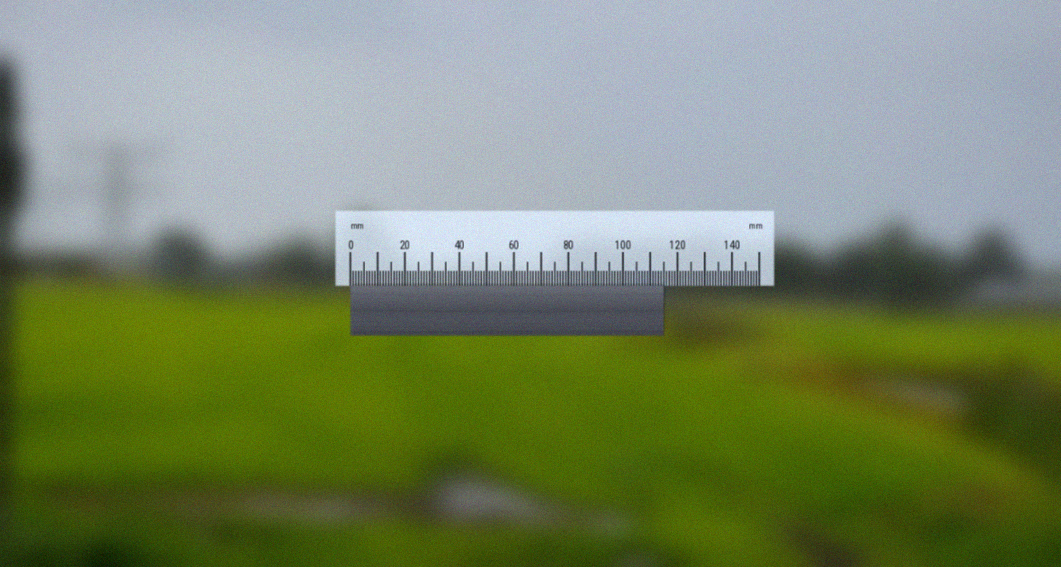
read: 115 mm
